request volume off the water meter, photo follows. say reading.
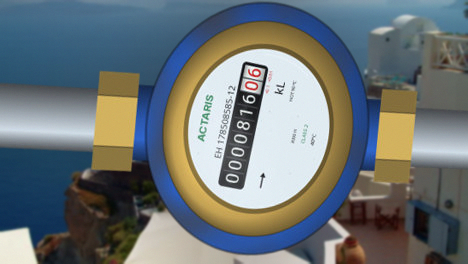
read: 816.06 kL
